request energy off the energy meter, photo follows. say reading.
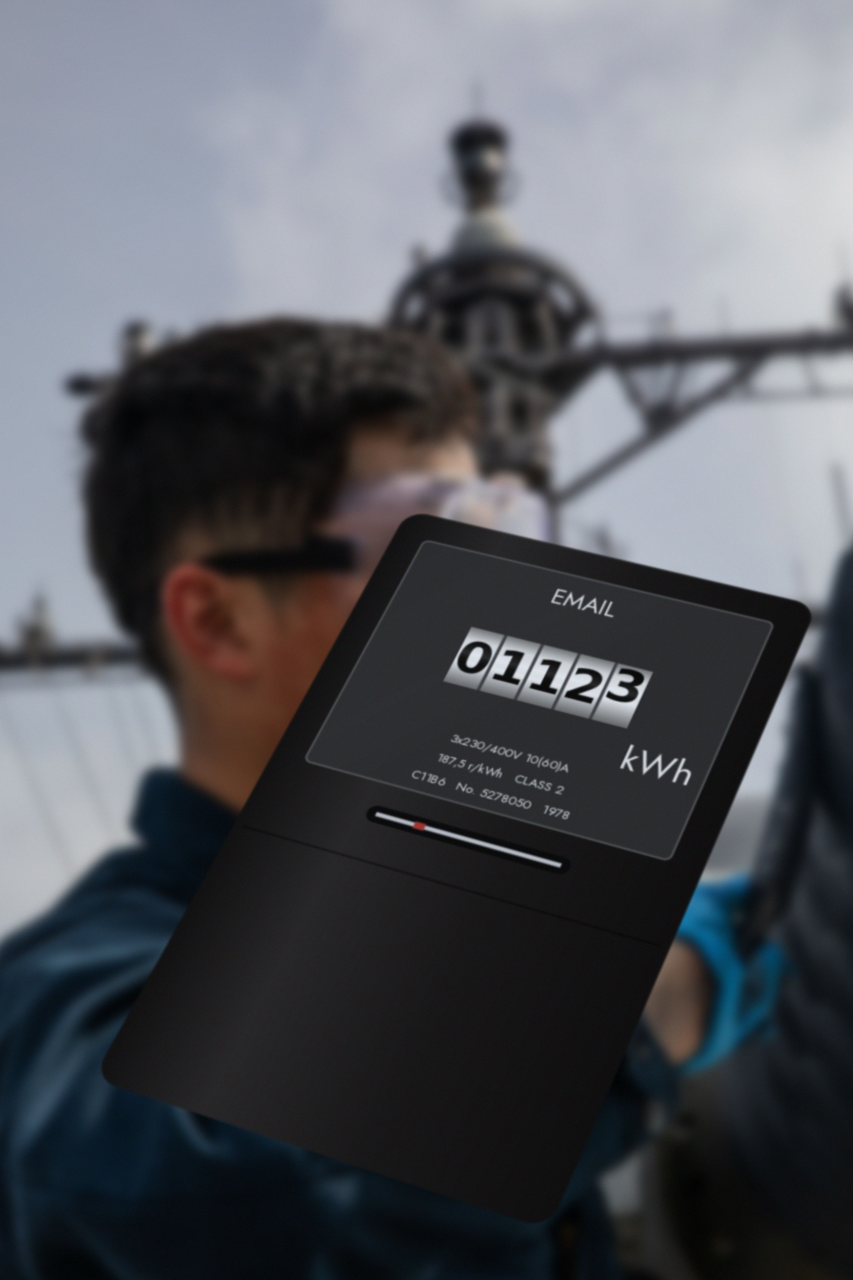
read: 1123 kWh
